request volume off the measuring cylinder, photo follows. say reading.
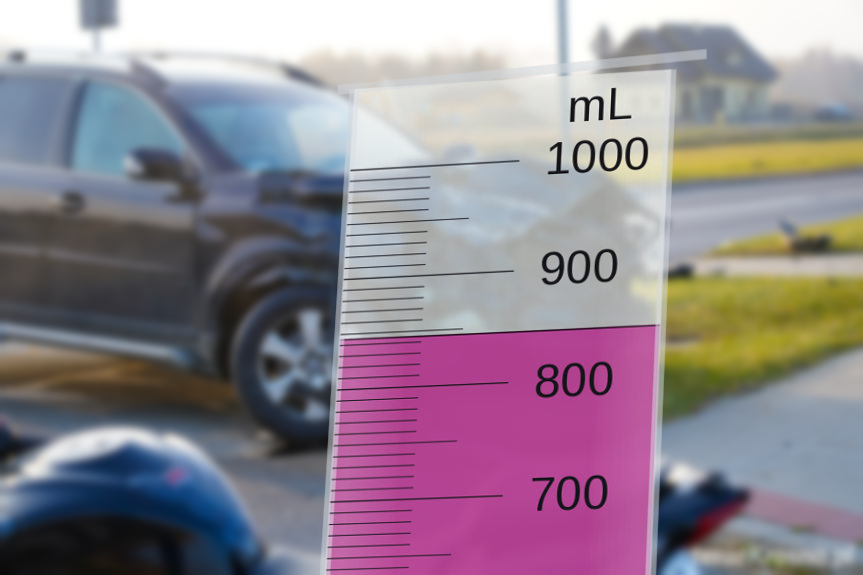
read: 845 mL
